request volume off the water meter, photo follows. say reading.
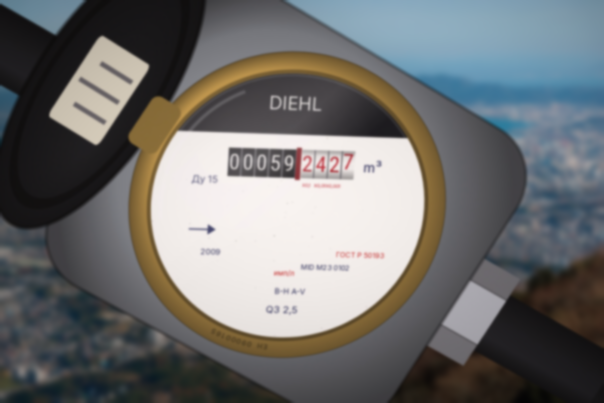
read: 59.2427 m³
